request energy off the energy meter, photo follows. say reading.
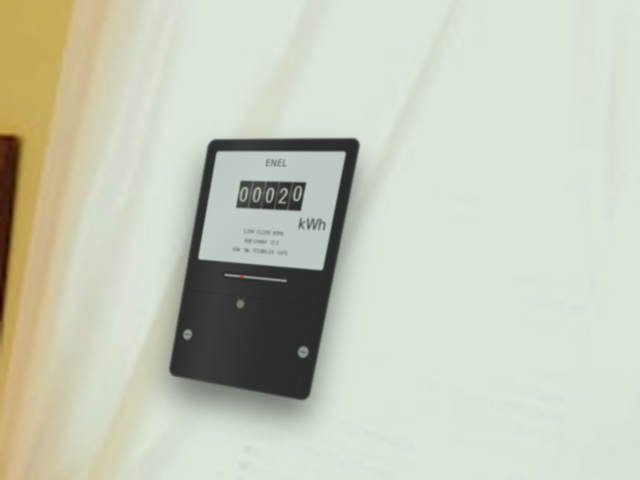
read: 20 kWh
